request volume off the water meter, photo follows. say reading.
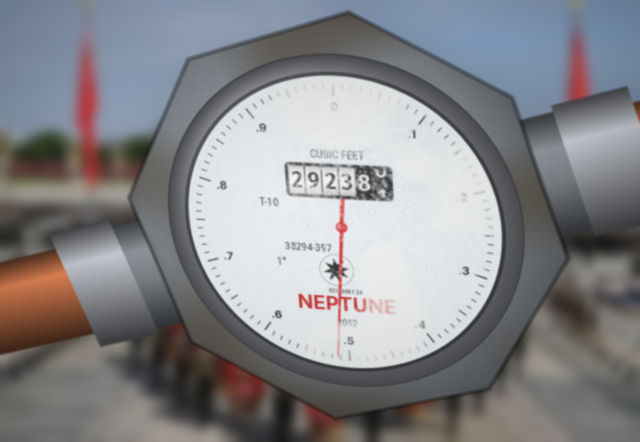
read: 292380.51 ft³
